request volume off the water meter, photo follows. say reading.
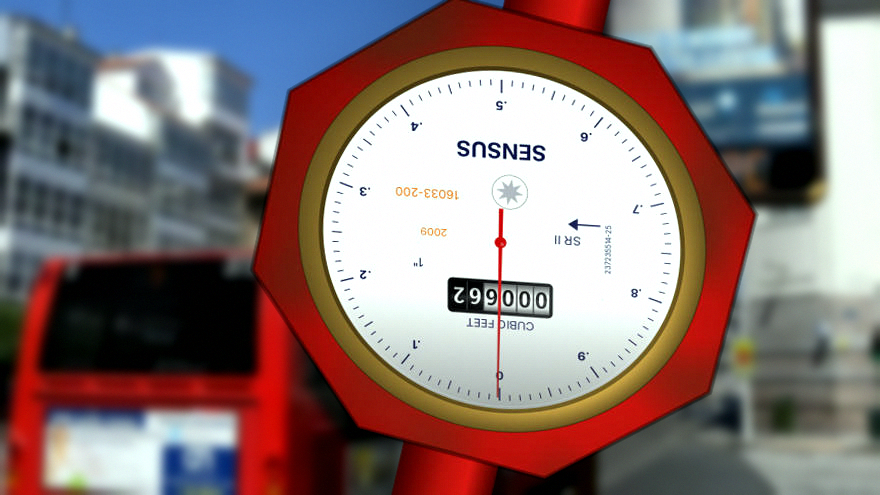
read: 662.00 ft³
